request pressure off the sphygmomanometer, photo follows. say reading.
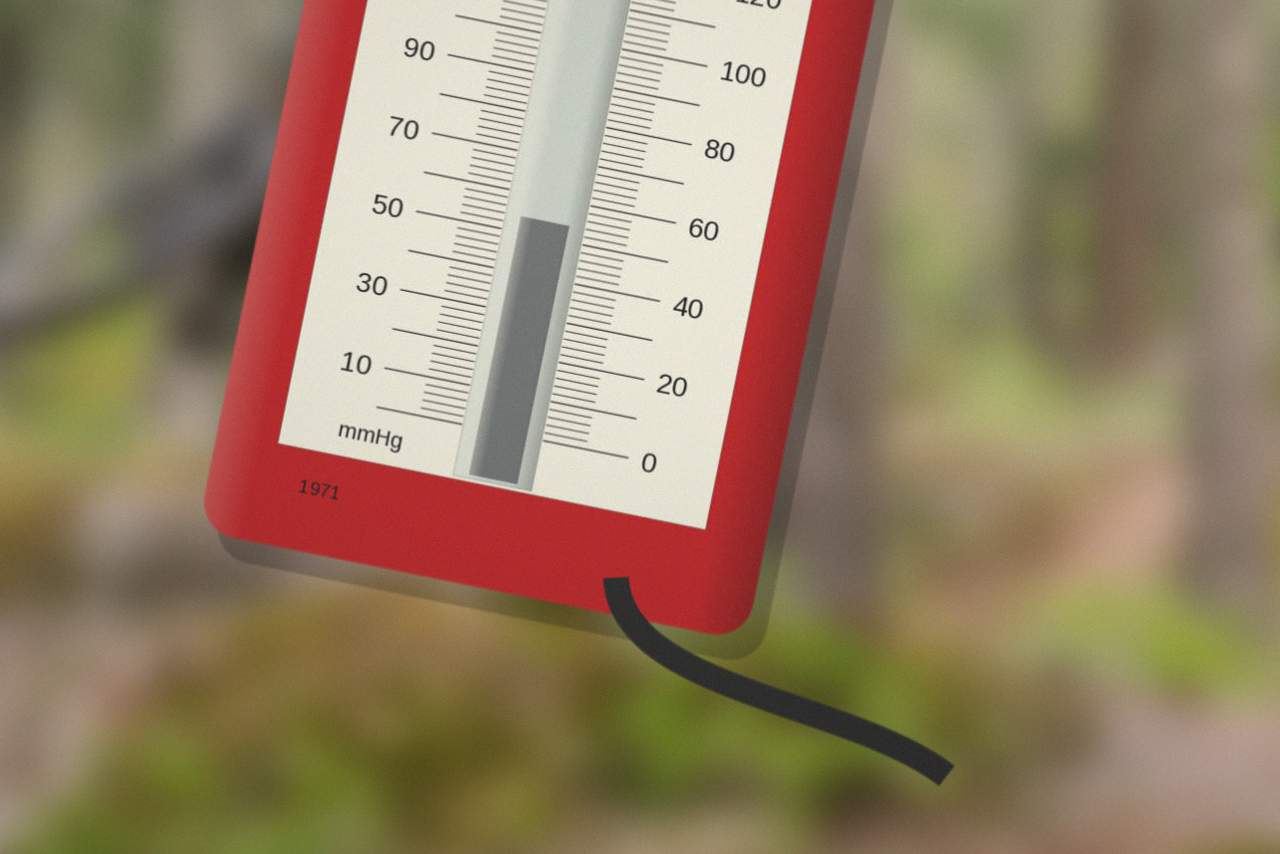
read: 54 mmHg
